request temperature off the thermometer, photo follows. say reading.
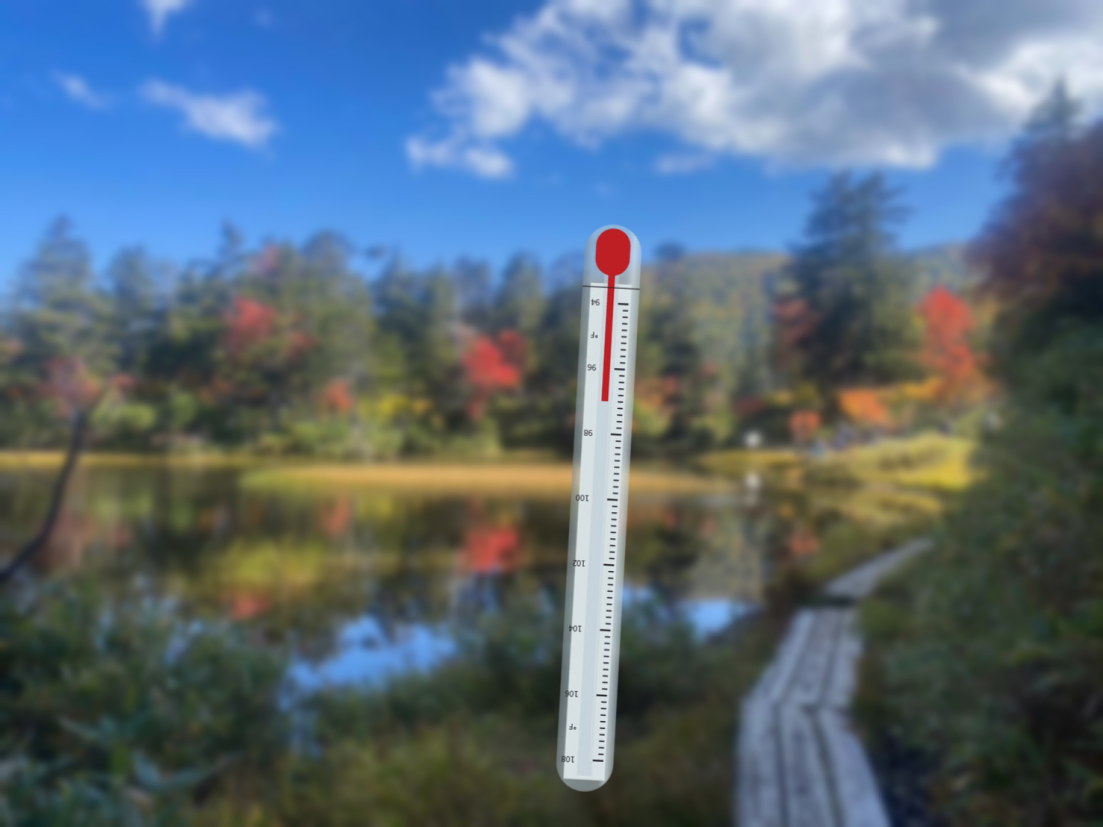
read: 97 °F
